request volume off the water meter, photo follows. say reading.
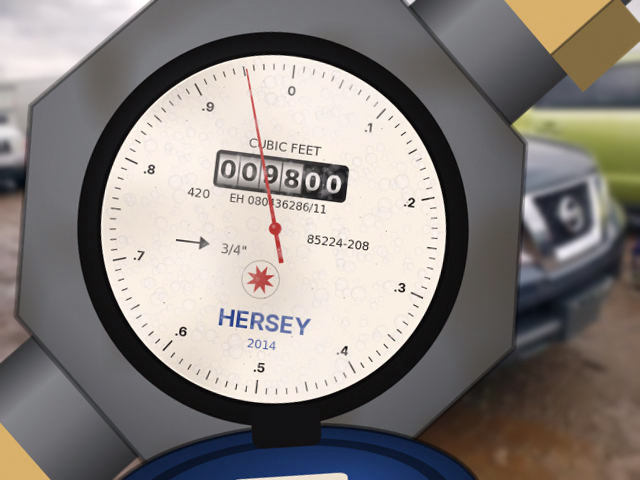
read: 9799.95 ft³
